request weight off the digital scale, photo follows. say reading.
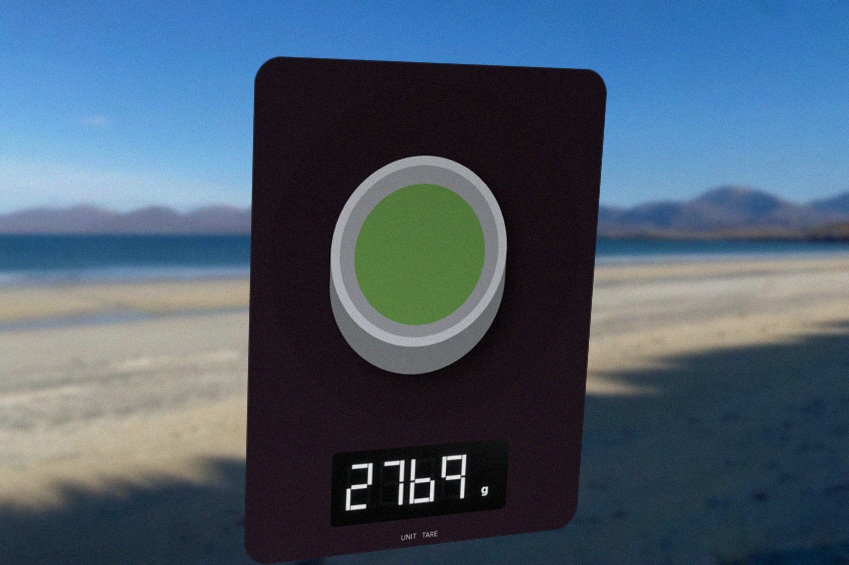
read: 2769 g
